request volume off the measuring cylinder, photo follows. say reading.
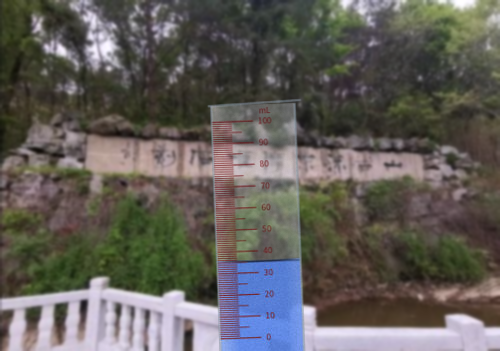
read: 35 mL
